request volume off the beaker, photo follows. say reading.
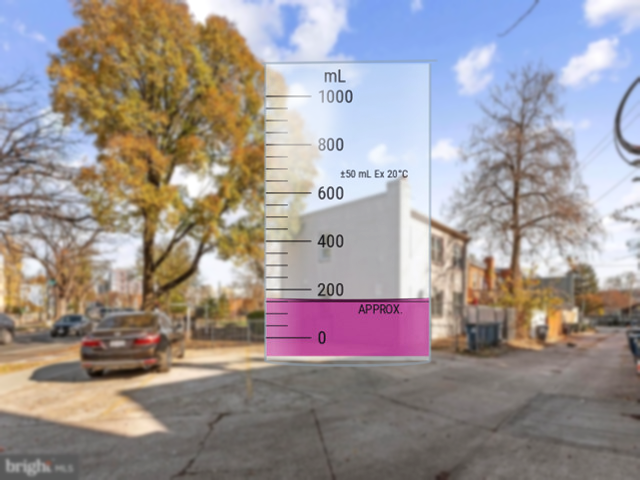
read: 150 mL
